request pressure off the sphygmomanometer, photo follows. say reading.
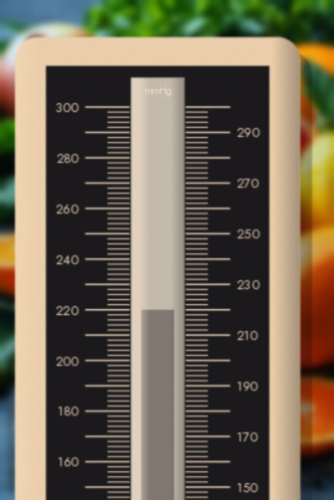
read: 220 mmHg
